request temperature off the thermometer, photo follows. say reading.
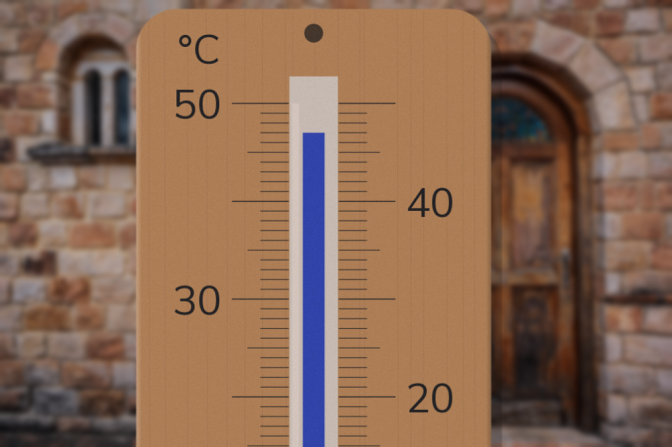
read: 47 °C
